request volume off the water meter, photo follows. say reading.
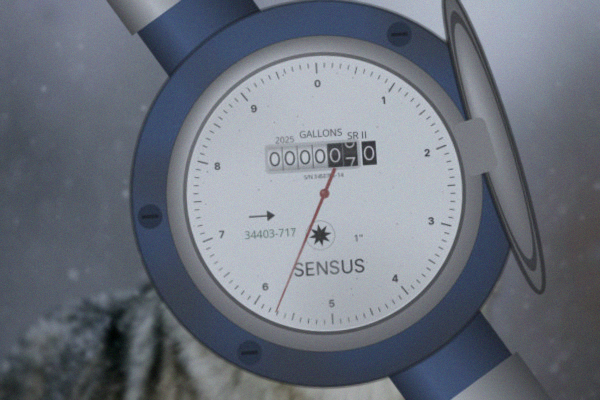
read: 65.7 gal
